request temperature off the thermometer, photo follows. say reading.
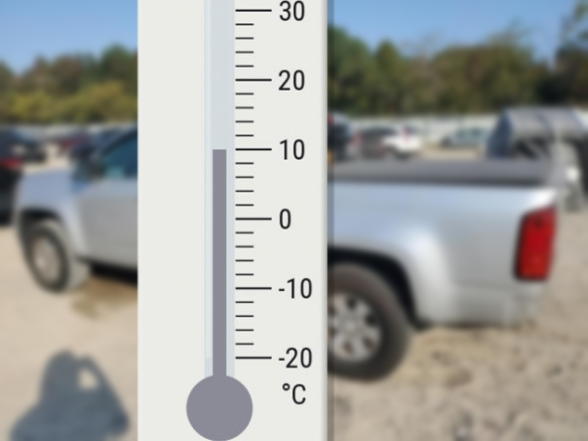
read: 10 °C
